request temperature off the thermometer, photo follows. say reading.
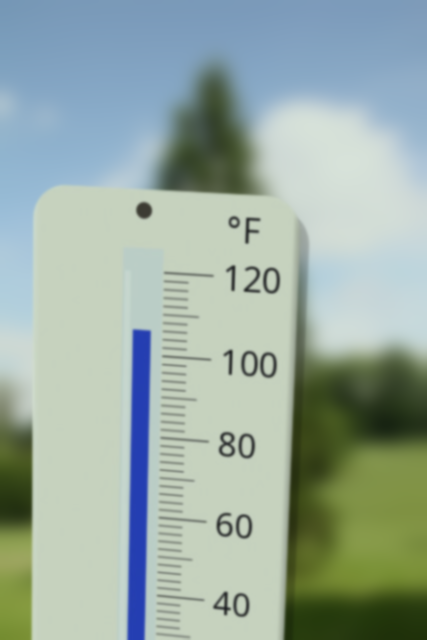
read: 106 °F
